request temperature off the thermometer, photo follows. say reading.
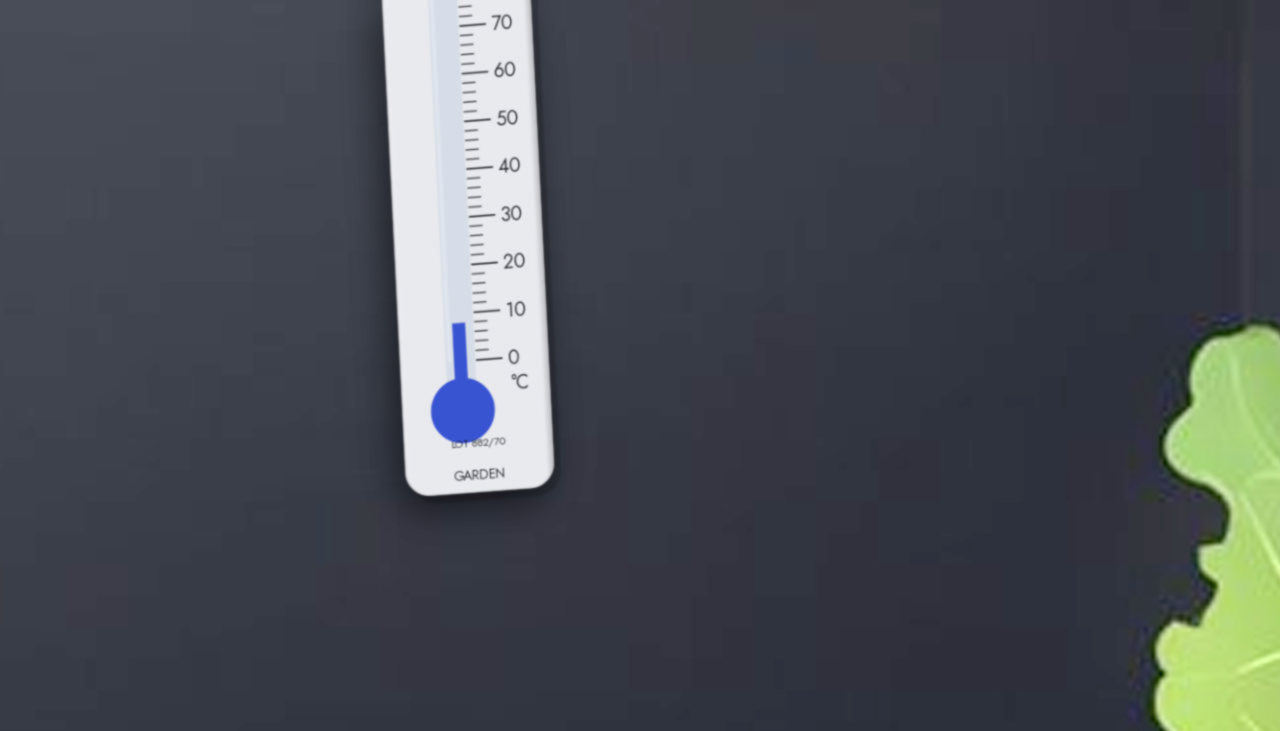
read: 8 °C
